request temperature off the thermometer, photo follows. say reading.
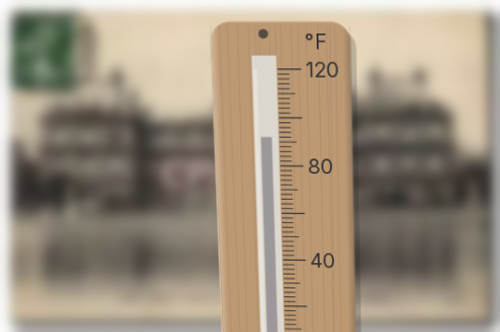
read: 92 °F
